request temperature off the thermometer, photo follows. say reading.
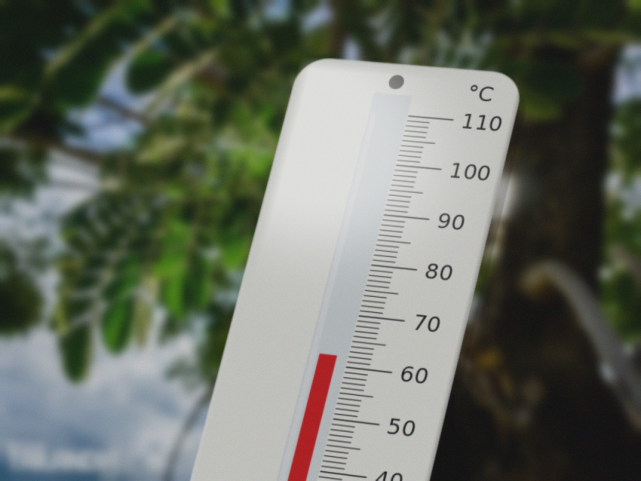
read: 62 °C
